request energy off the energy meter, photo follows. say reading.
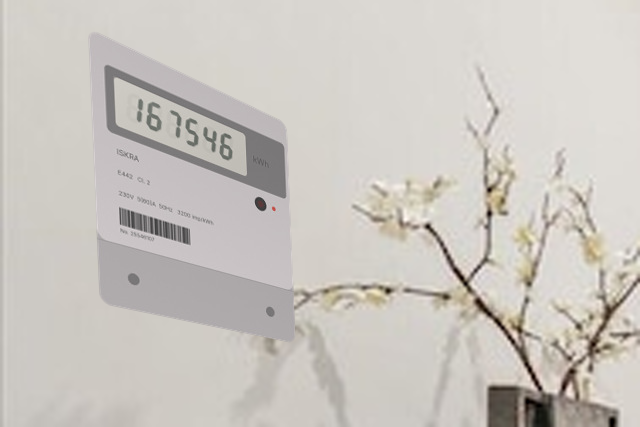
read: 167546 kWh
